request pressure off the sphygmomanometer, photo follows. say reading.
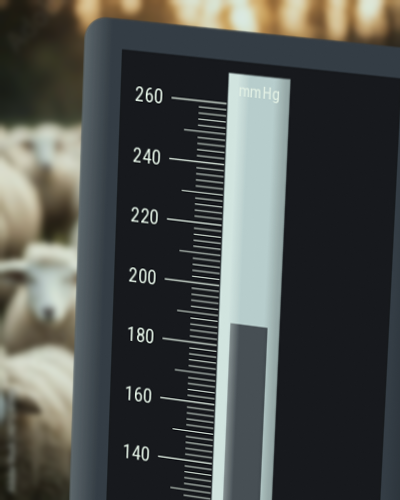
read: 188 mmHg
